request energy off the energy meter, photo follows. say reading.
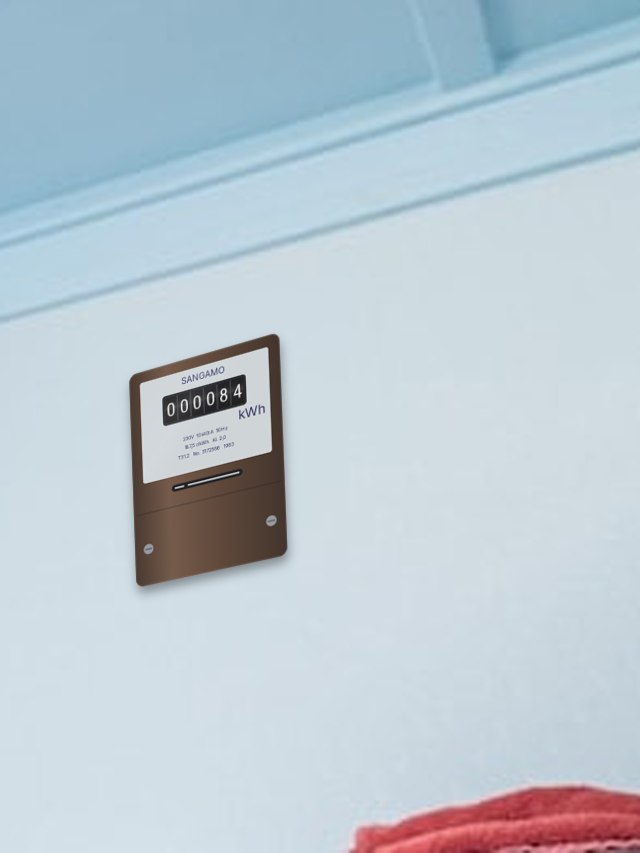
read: 84 kWh
